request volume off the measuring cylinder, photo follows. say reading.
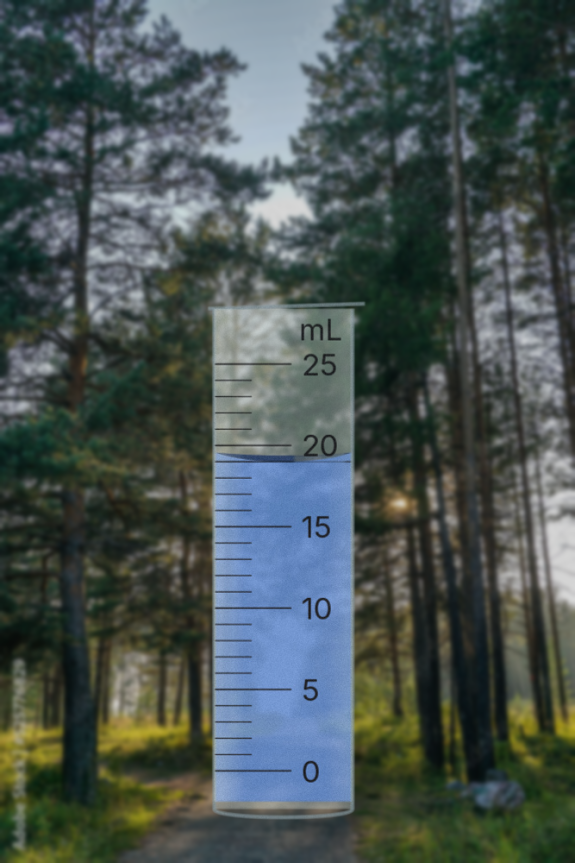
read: 19 mL
